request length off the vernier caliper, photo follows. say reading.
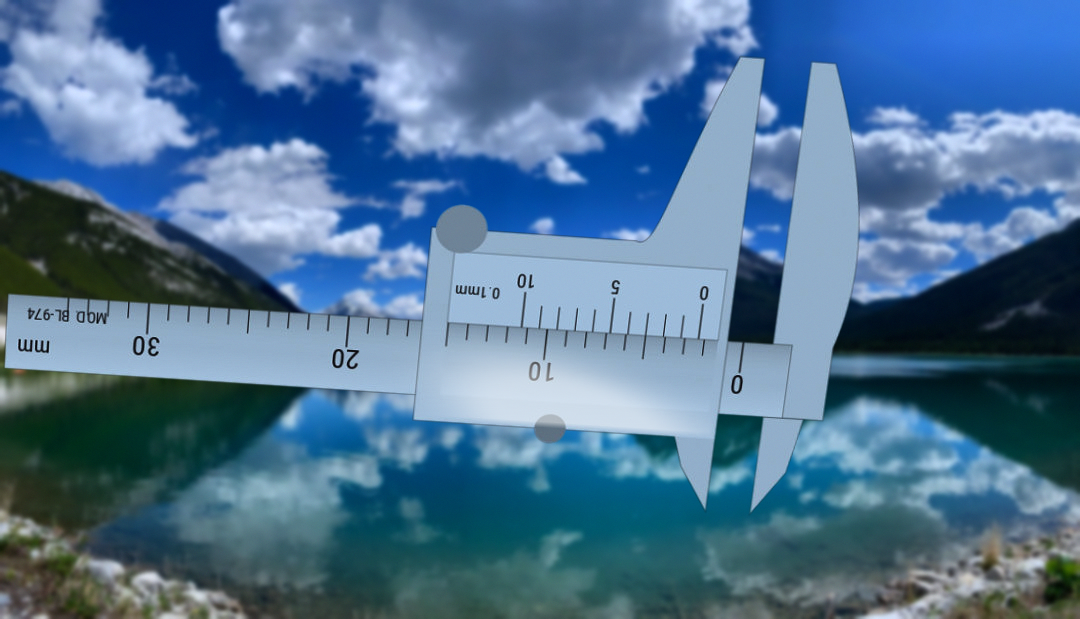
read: 2.3 mm
